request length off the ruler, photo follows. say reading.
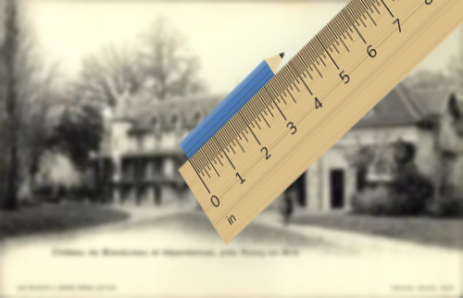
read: 4 in
